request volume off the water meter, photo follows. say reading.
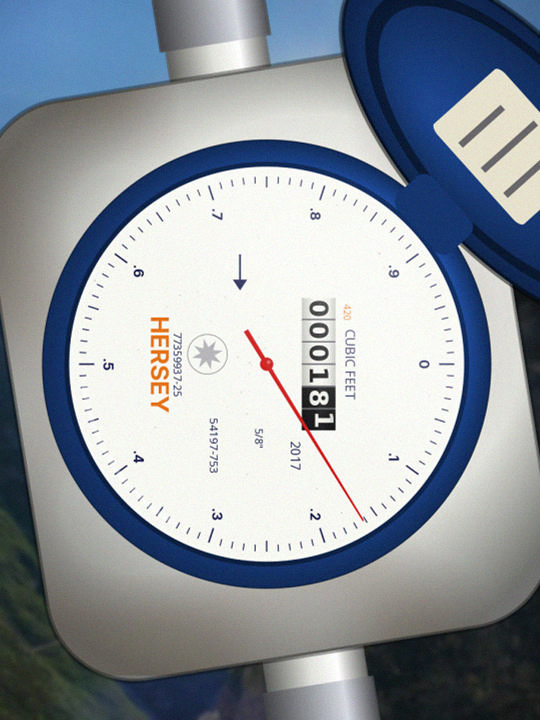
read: 181.16 ft³
